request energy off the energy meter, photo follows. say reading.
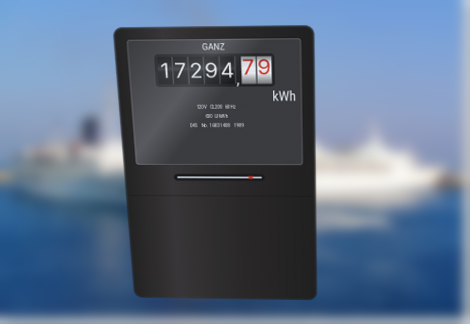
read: 17294.79 kWh
